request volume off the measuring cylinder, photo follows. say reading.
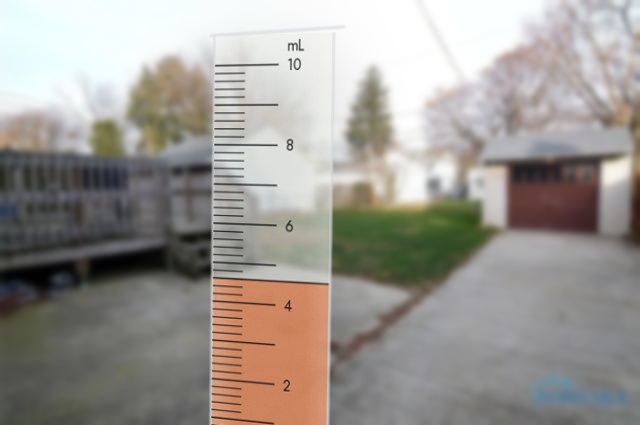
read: 4.6 mL
